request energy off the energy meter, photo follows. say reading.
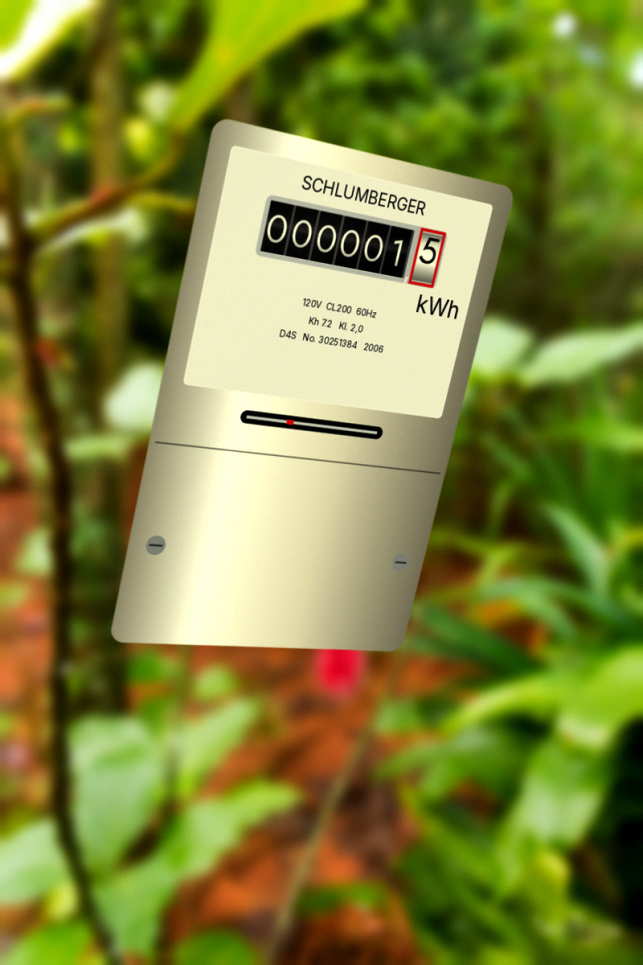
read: 1.5 kWh
